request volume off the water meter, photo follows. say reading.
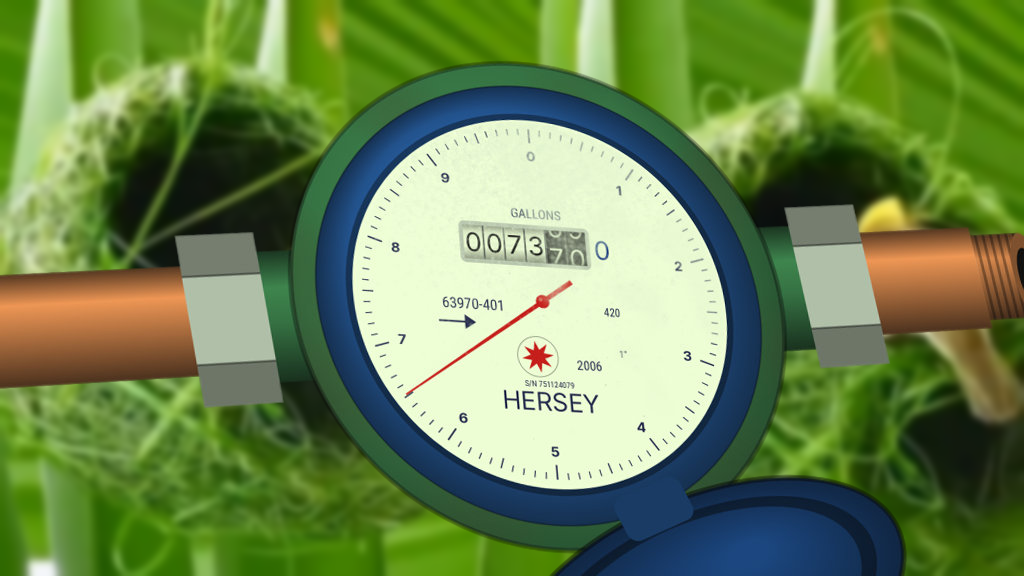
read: 73696.5 gal
